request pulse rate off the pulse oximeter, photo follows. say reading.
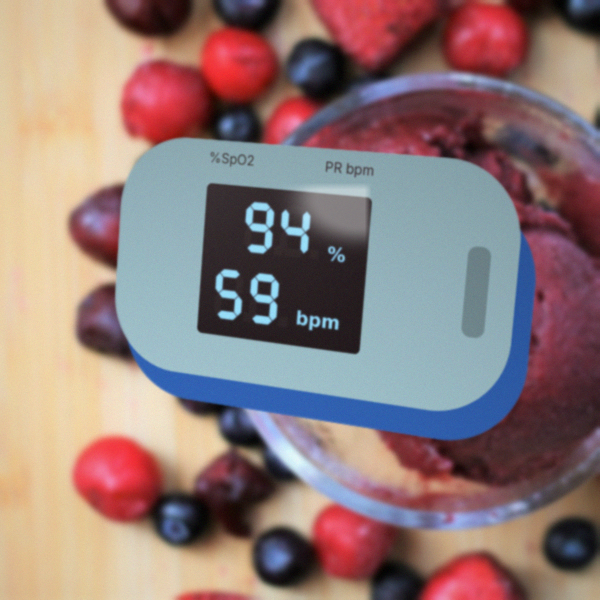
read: 59 bpm
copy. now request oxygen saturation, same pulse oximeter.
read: 94 %
